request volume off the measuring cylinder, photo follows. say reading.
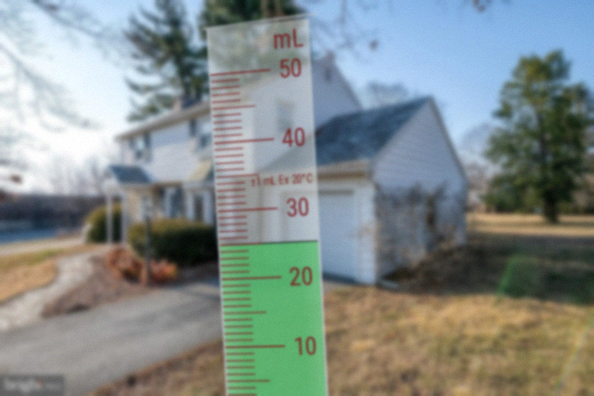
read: 25 mL
